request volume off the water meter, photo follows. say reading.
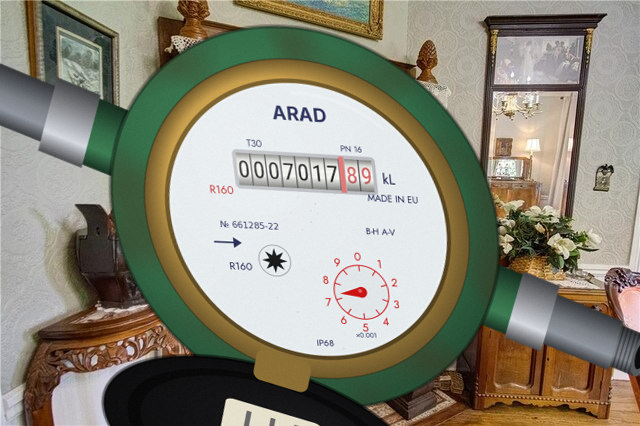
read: 7017.897 kL
